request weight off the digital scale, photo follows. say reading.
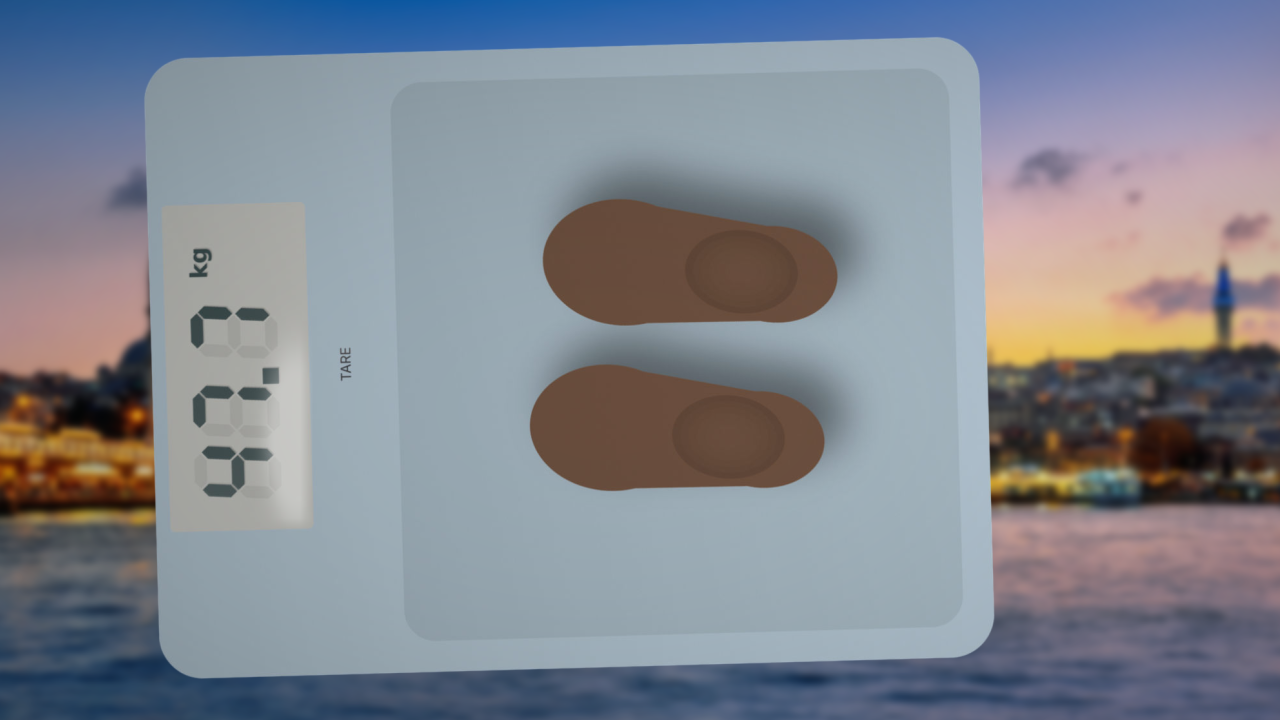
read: 47.7 kg
